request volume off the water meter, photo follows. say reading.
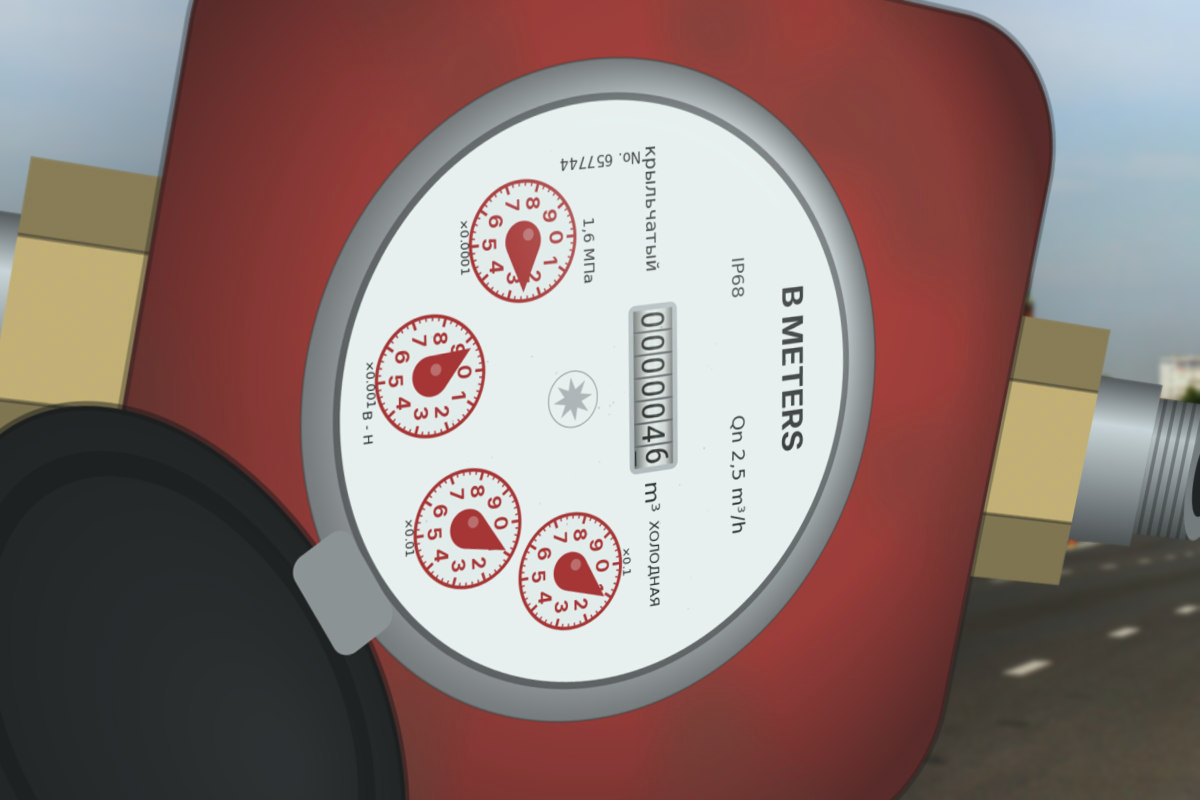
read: 46.1092 m³
